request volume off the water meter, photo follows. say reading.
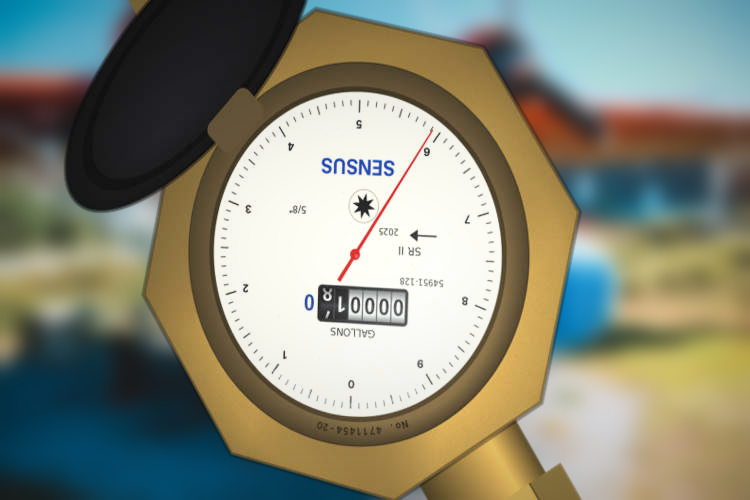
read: 175.9 gal
